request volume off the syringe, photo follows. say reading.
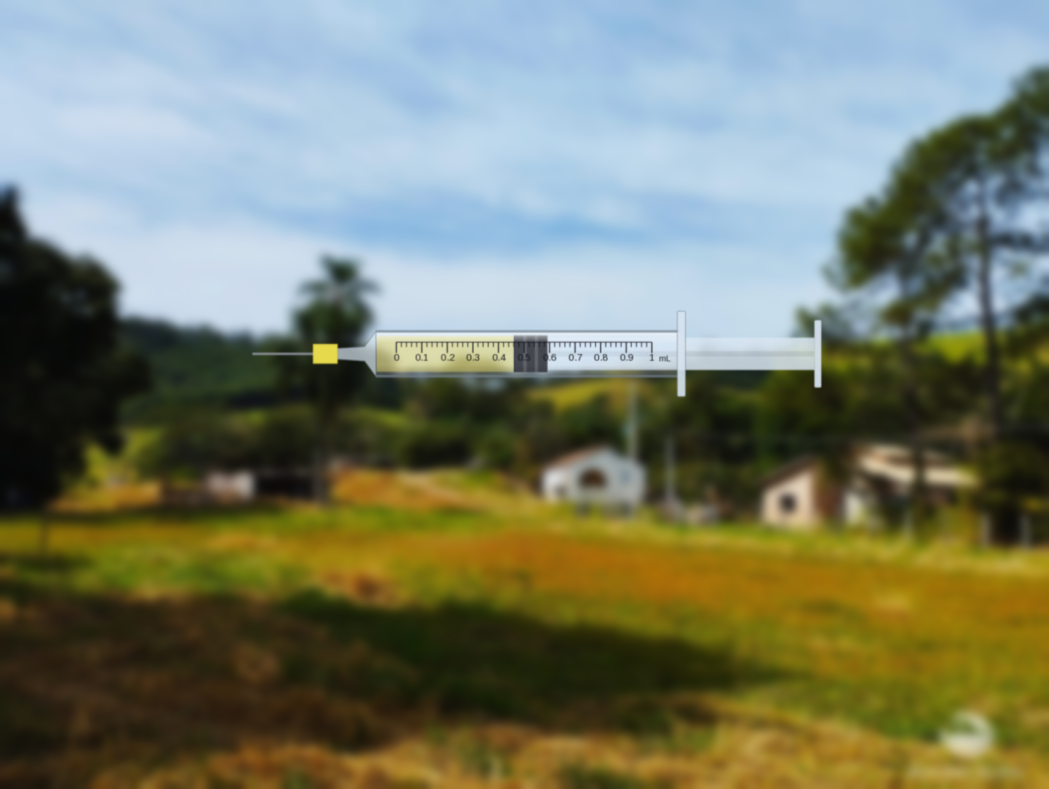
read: 0.46 mL
